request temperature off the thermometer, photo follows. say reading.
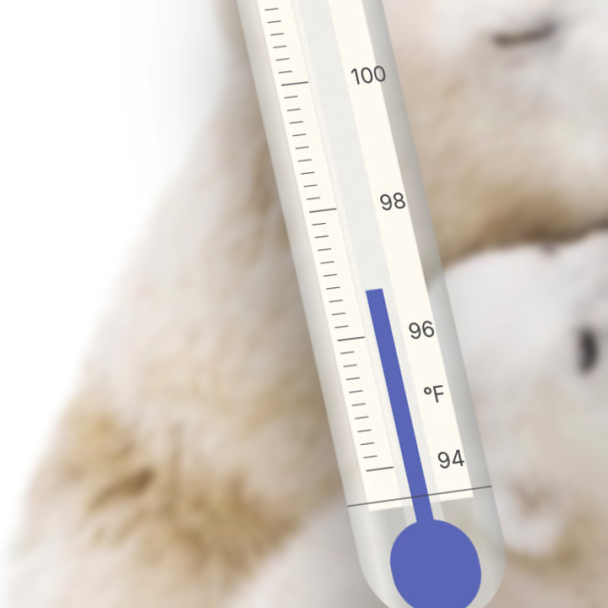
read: 96.7 °F
